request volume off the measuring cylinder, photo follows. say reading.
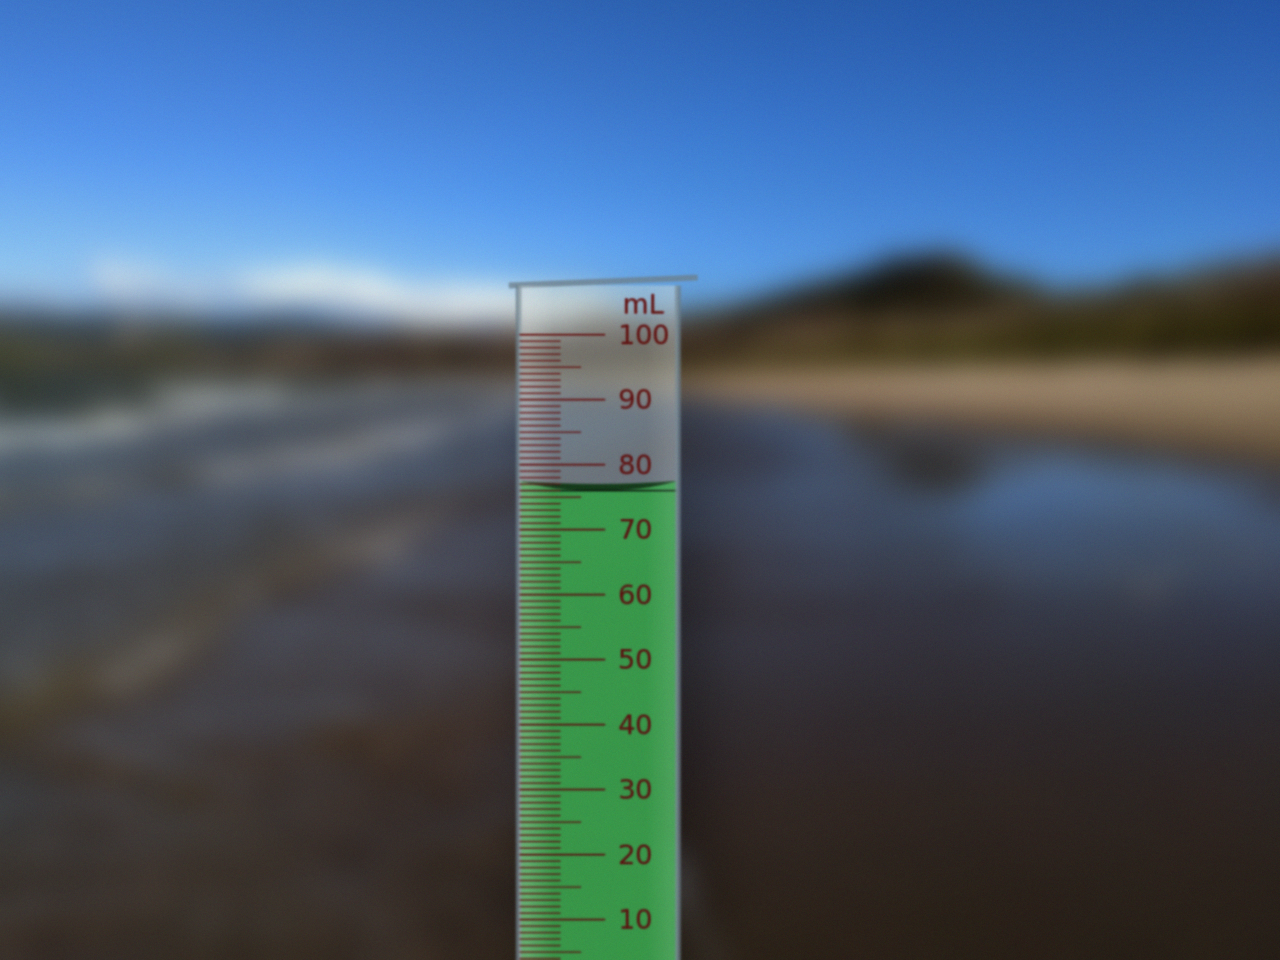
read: 76 mL
